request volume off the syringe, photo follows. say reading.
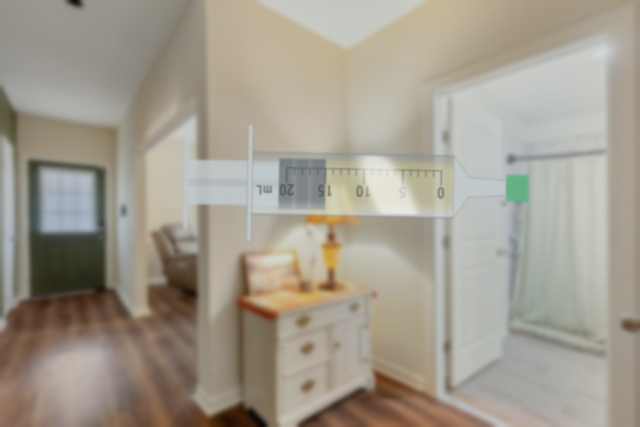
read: 15 mL
